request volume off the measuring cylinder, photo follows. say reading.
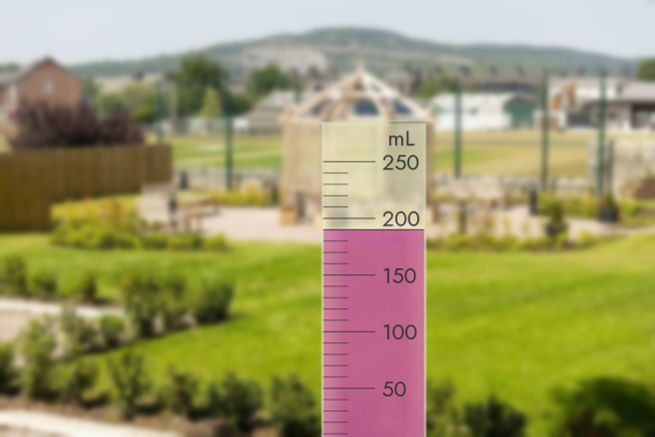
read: 190 mL
